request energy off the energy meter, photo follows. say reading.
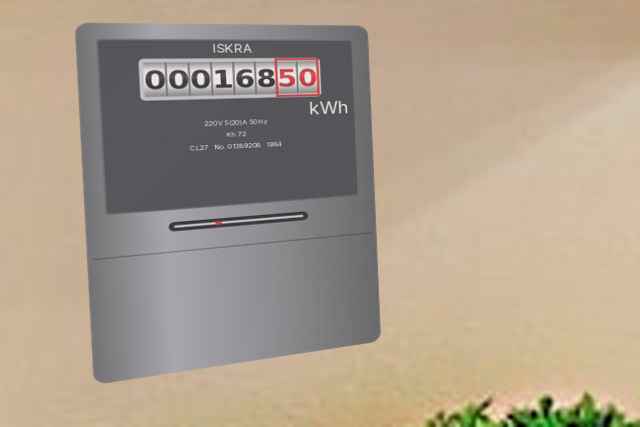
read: 168.50 kWh
